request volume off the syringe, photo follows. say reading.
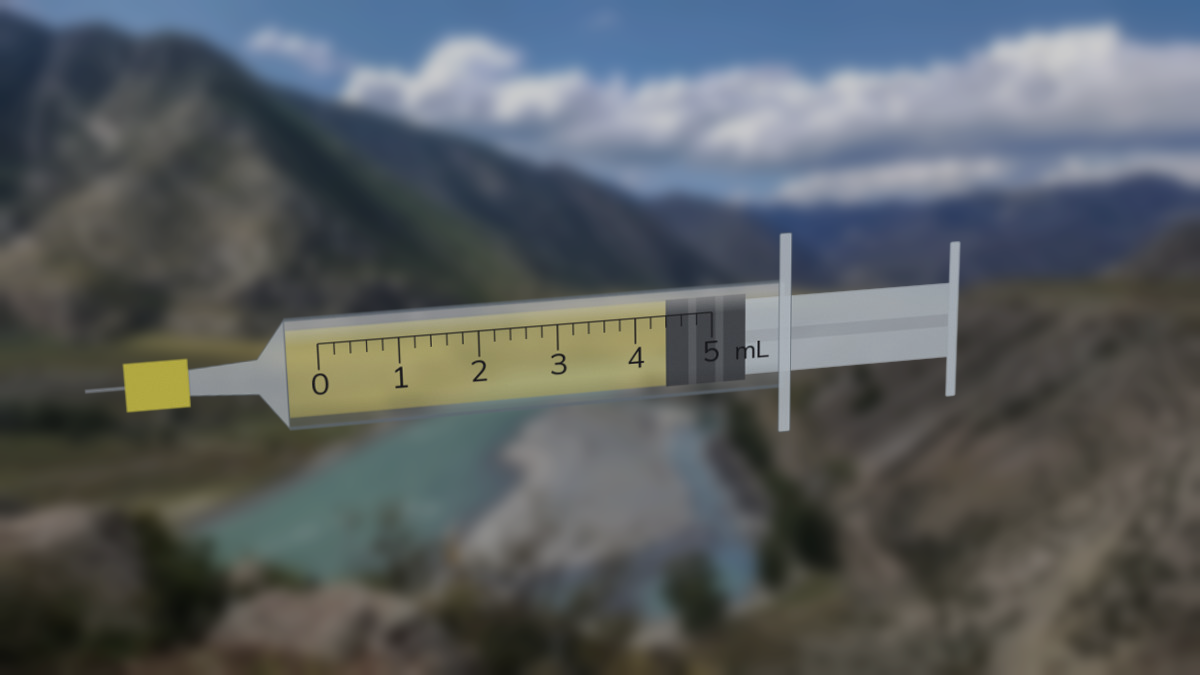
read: 4.4 mL
